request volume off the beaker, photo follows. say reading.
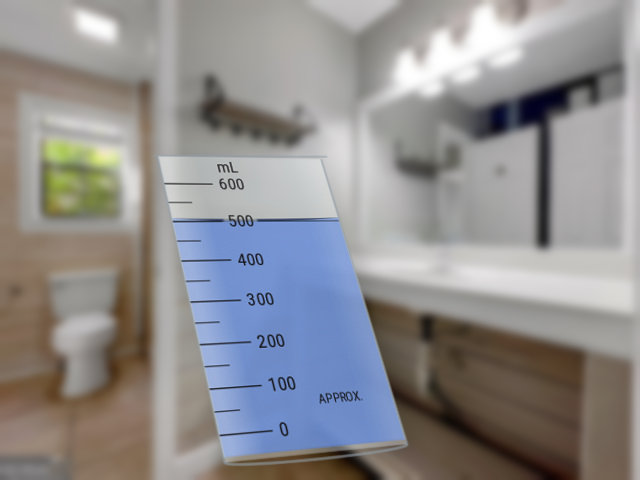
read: 500 mL
